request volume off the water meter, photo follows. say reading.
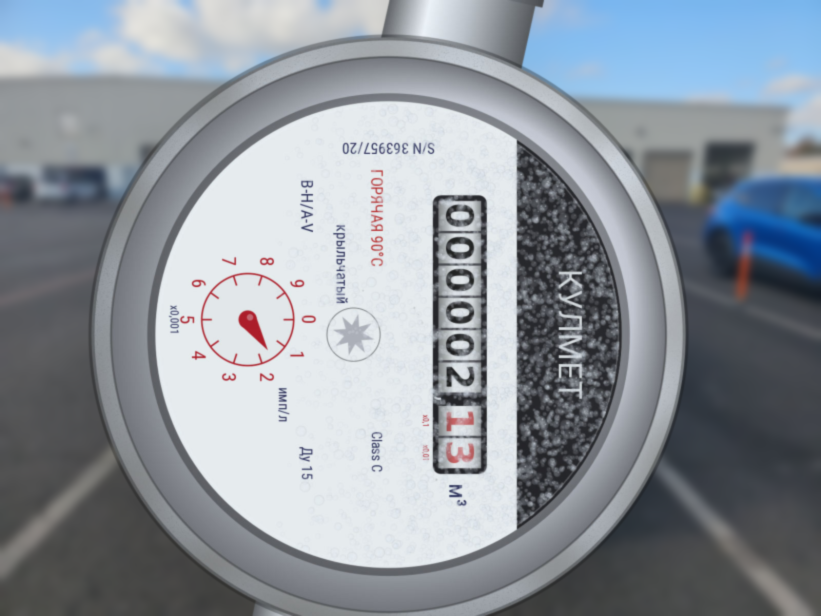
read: 2.131 m³
